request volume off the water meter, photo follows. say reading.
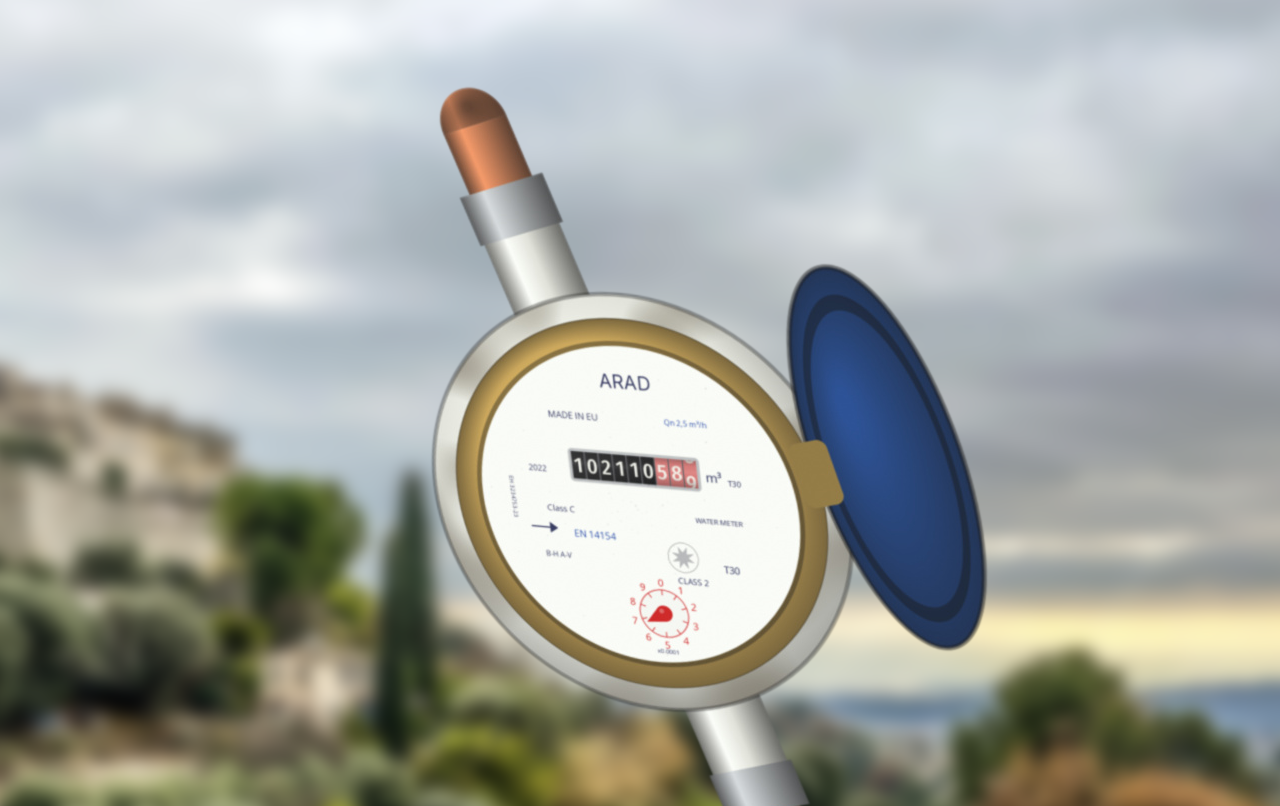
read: 102110.5886 m³
